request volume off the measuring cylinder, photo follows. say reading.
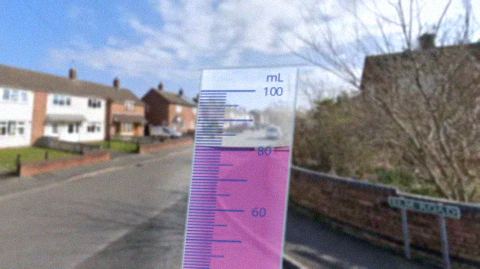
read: 80 mL
